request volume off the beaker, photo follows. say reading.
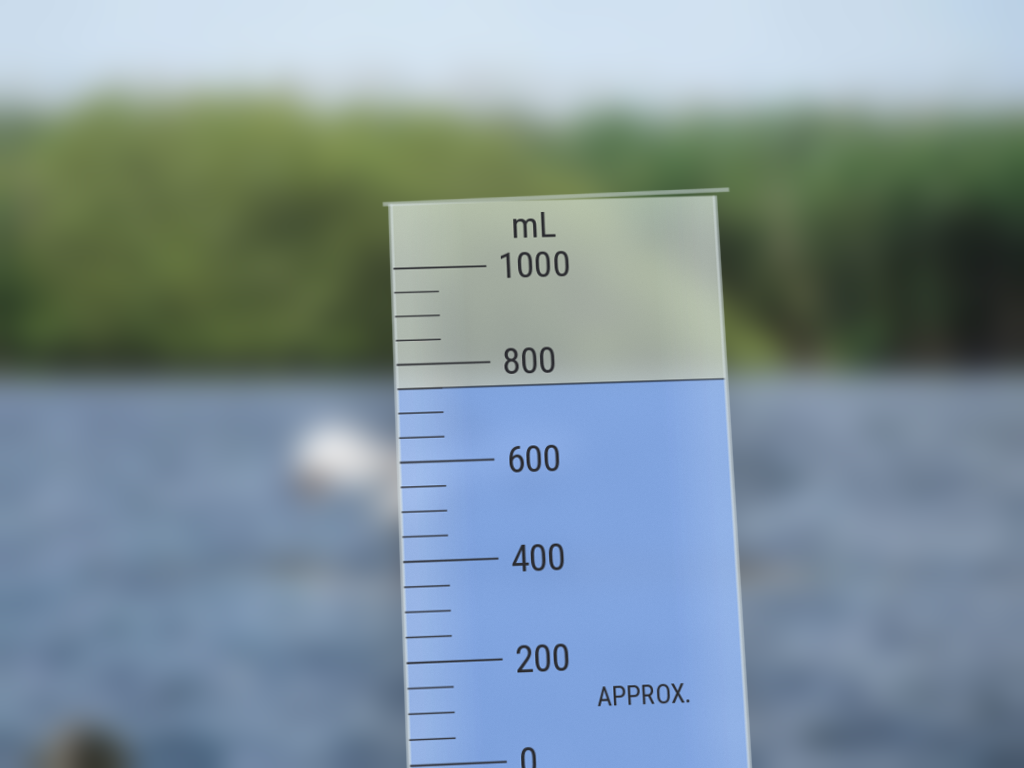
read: 750 mL
